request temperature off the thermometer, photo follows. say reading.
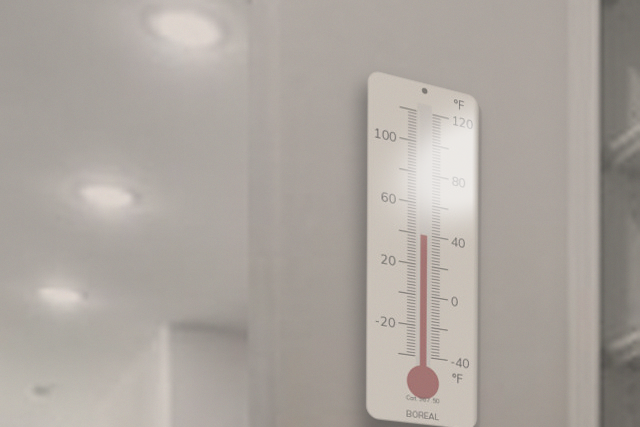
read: 40 °F
